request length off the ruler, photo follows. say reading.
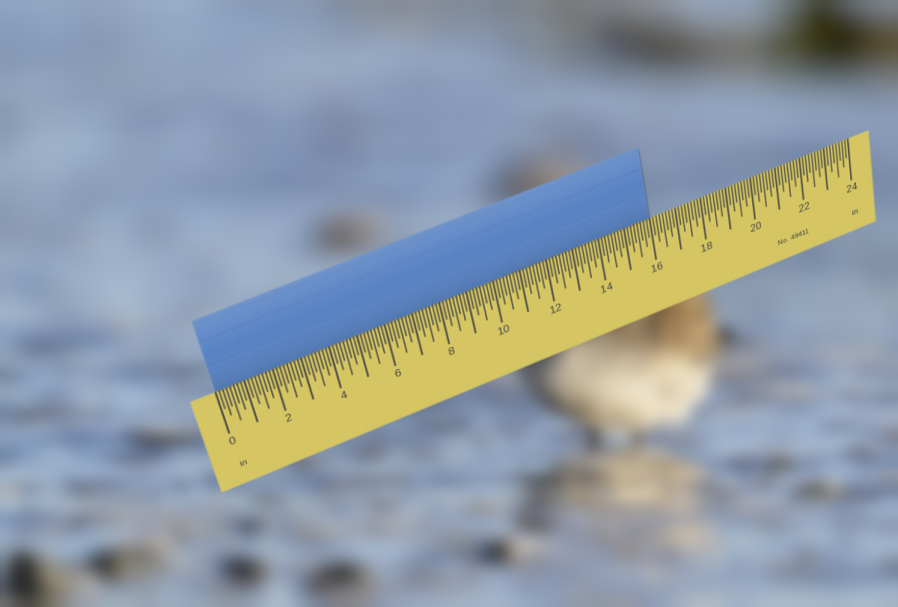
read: 16 in
